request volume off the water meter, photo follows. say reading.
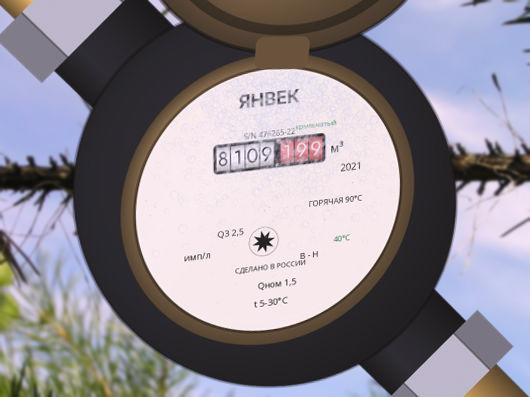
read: 8109.199 m³
